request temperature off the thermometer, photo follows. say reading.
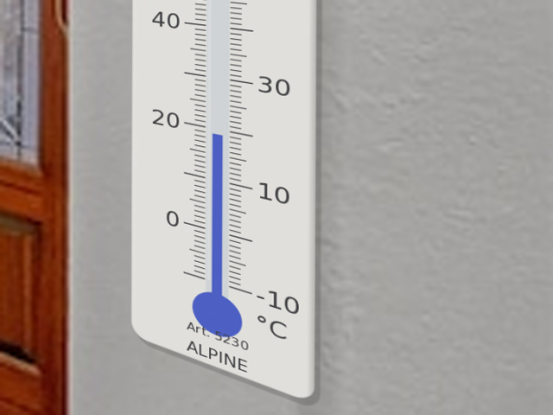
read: 19 °C
